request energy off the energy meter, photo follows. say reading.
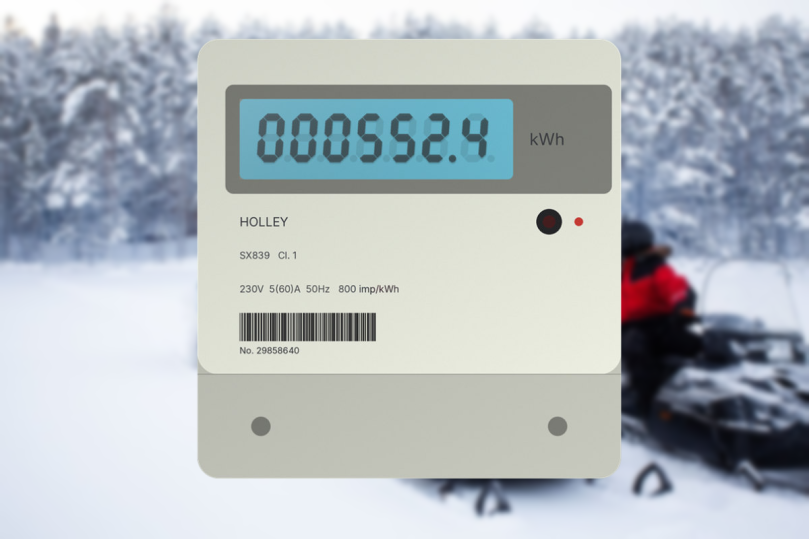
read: 552.4 kWh
